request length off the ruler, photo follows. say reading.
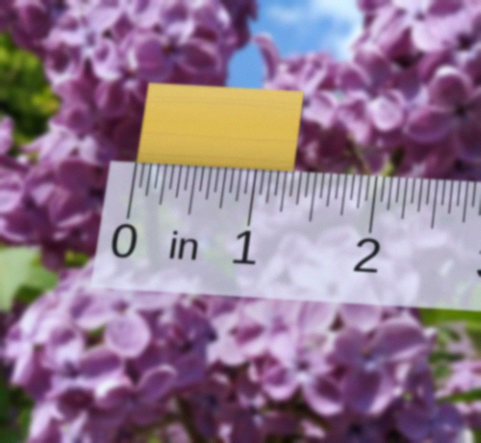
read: 1.3125 in
